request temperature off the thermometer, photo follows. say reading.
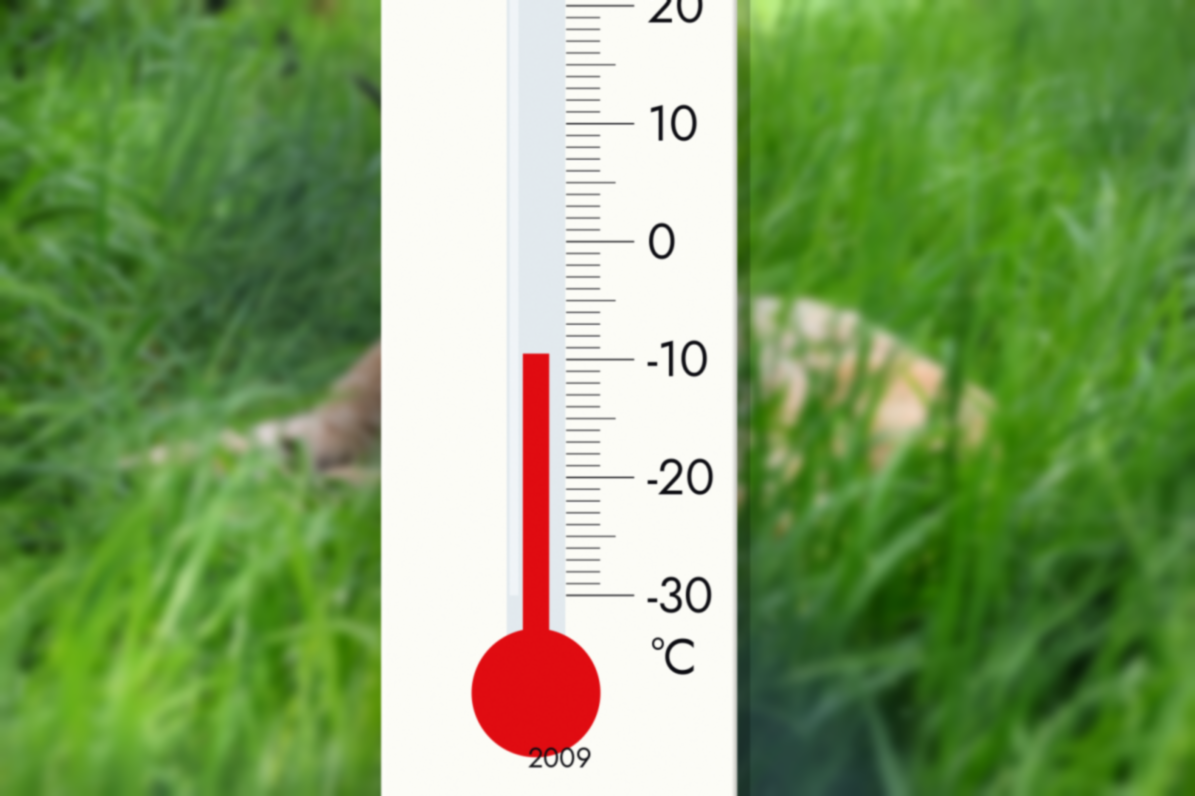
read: -9.5 °C
